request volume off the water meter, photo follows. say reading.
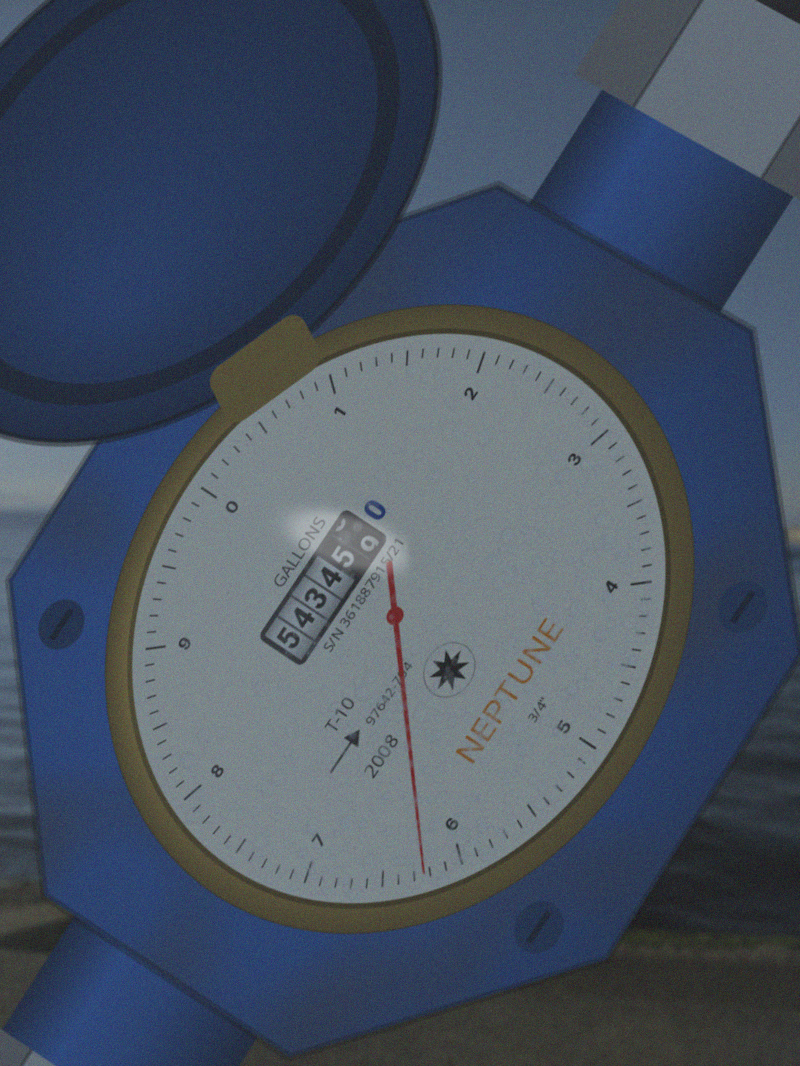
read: 5434586.2 gal
